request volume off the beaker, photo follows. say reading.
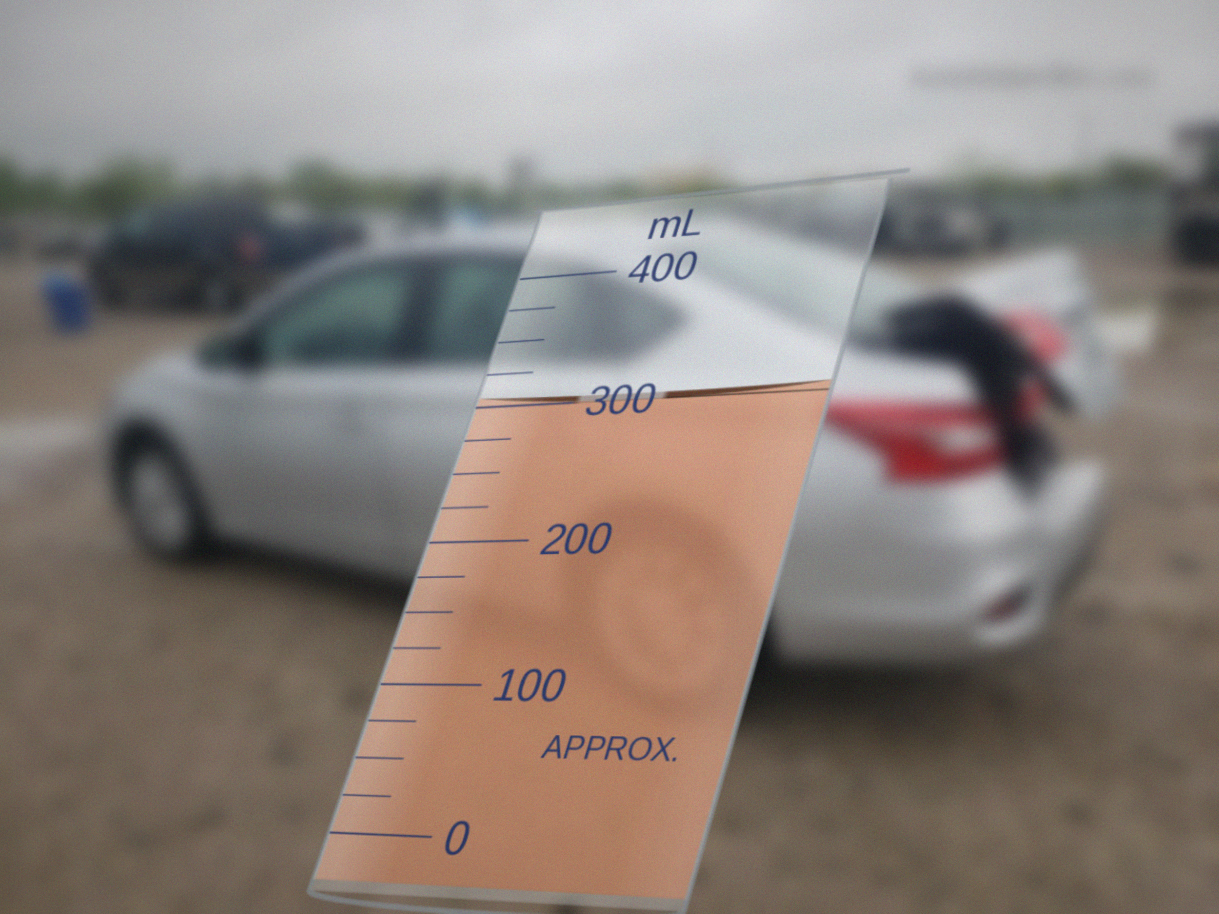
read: 300 mL
